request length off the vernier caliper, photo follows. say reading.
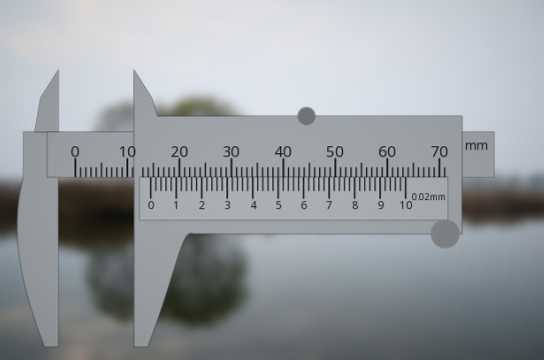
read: 14.5 mm
